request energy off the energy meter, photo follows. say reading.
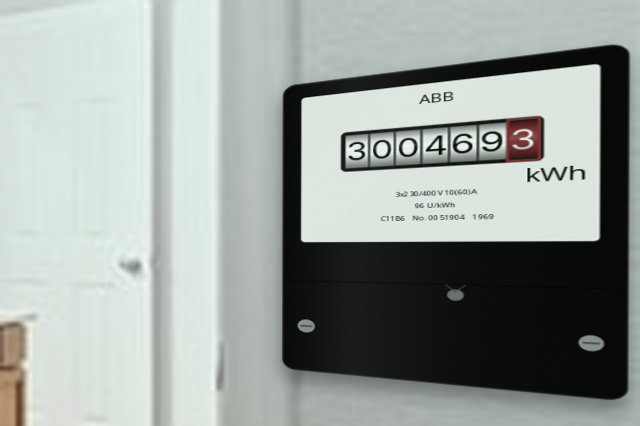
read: 300469.3 kWh
